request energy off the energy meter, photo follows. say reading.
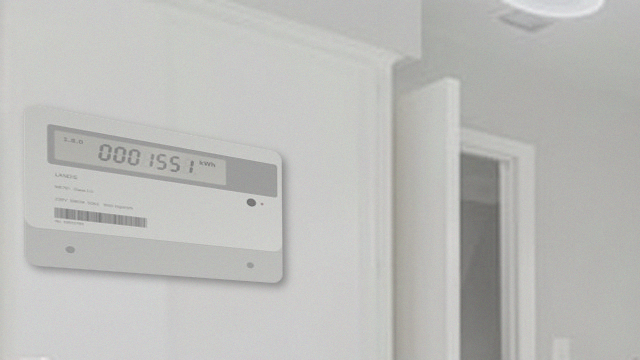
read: 1551 kWh
